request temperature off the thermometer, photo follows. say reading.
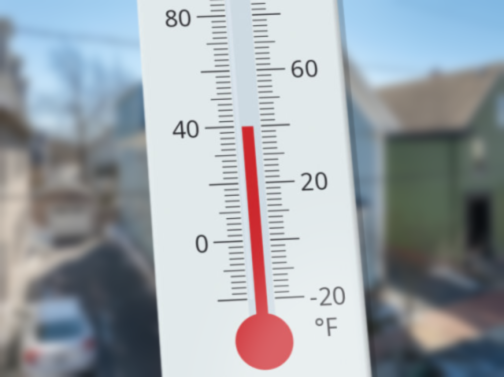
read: 40 °F
